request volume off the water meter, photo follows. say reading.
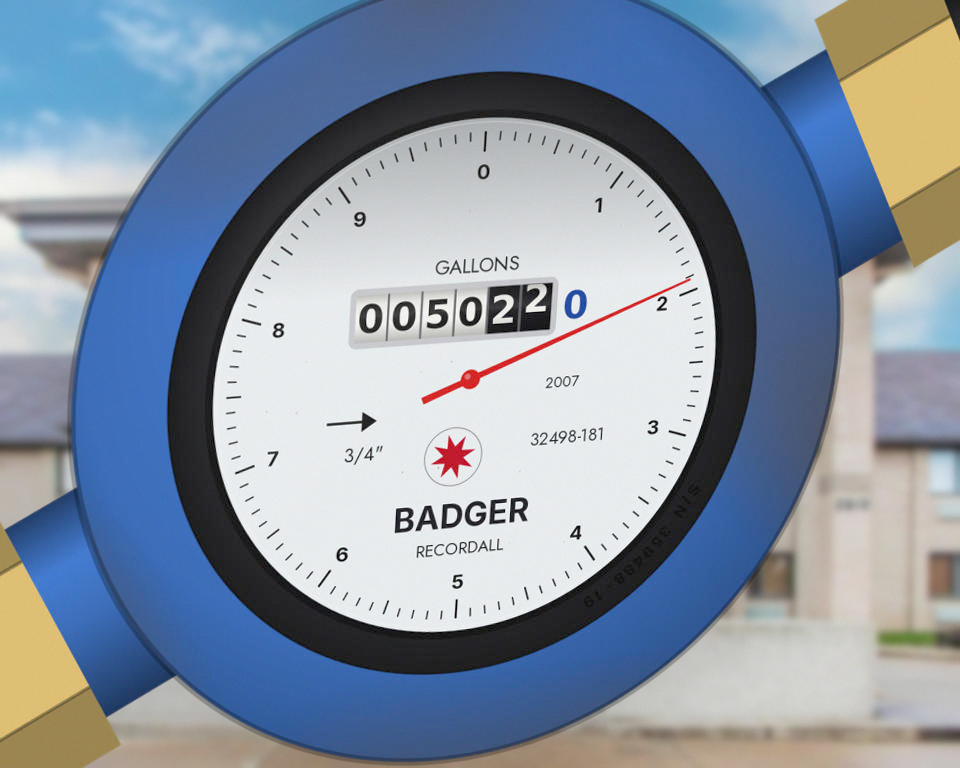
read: 50221.9 gal
